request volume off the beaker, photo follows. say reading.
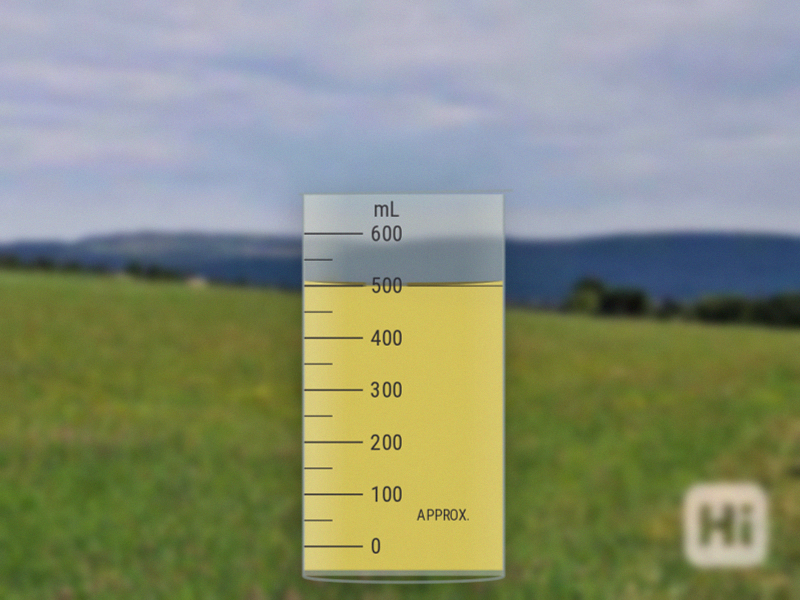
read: 500 mL
